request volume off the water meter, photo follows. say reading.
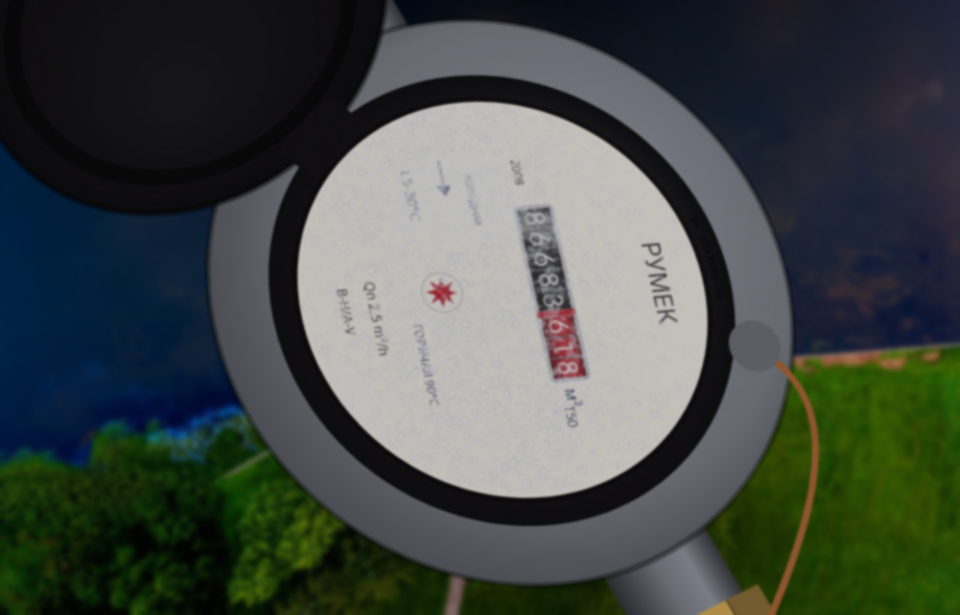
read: 86683.618 m³
